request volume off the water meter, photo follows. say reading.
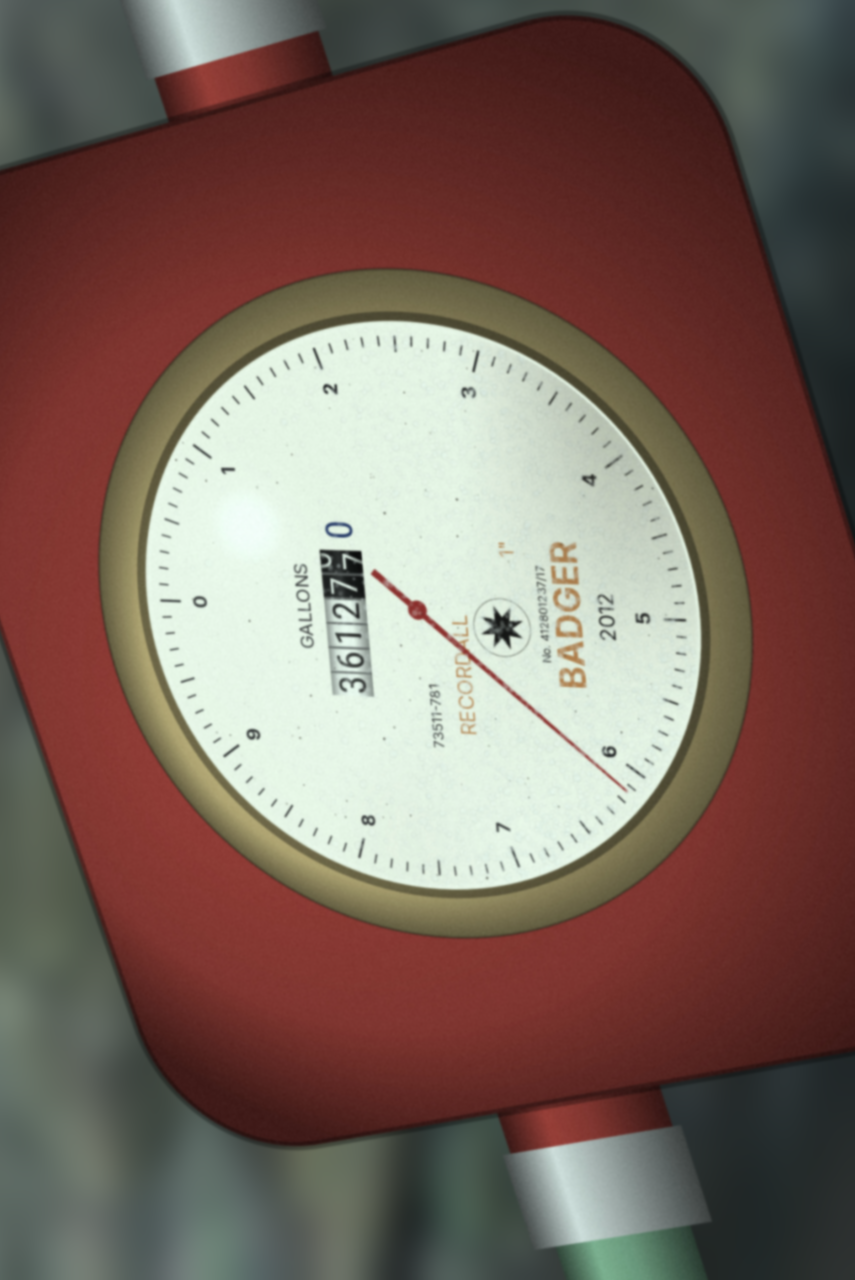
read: 3612766.1 gal
